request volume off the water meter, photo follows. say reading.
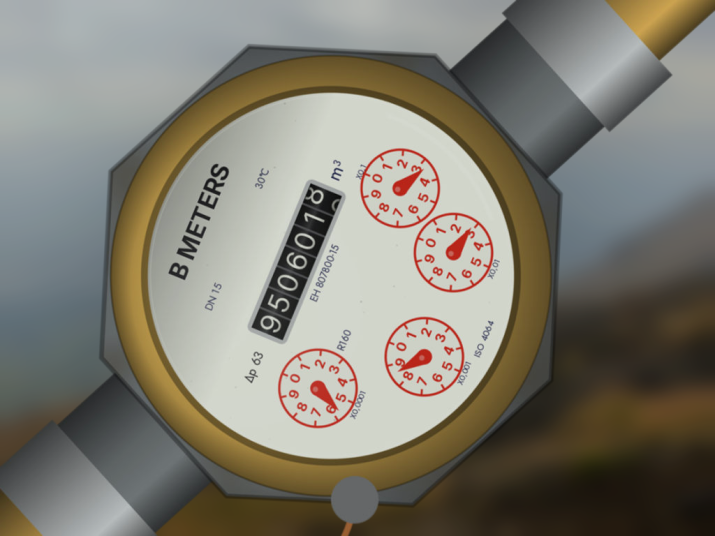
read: 9506018.3285 m³
